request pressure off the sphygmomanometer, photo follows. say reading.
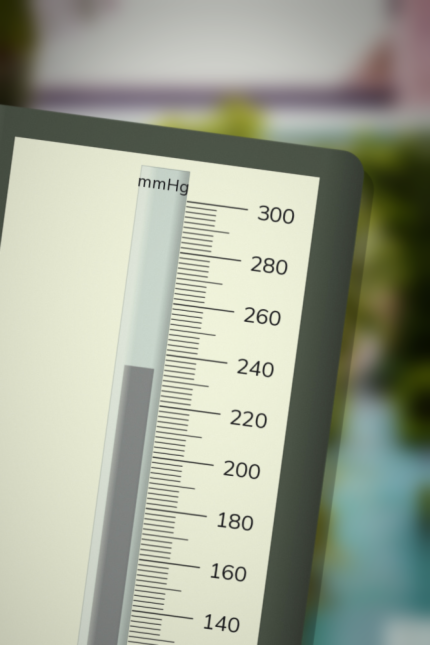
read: 234 mmHg
